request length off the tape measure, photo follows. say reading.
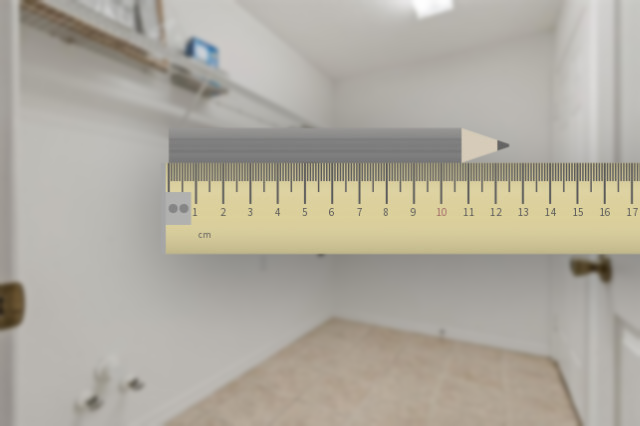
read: 12.5 cm
